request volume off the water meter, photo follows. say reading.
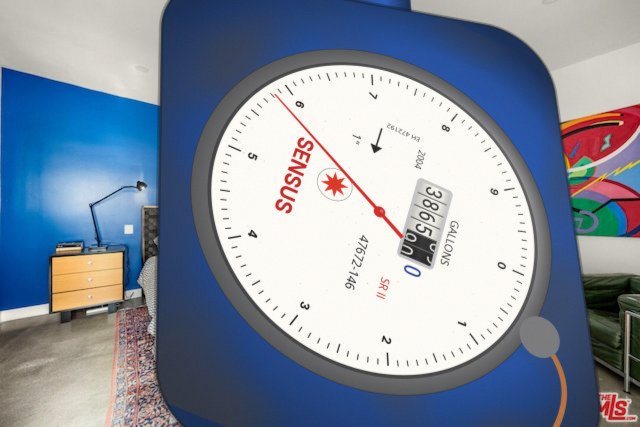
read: 3865895.8 gal
